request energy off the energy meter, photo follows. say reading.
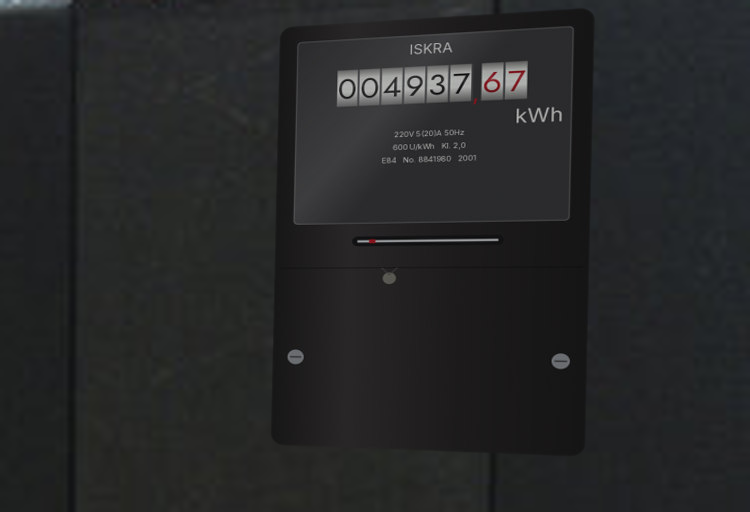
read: 4937.67 kWh
